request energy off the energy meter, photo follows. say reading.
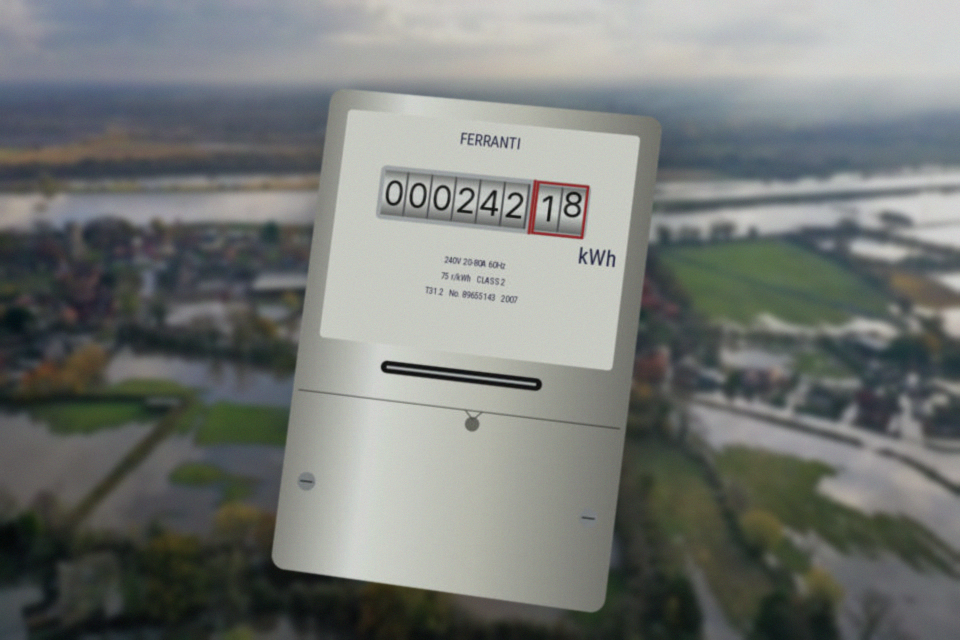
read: 242.18 kWh
